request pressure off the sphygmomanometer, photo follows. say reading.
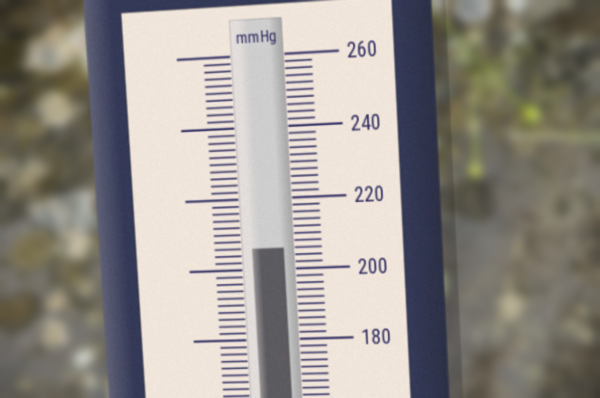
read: 206 mmHg
